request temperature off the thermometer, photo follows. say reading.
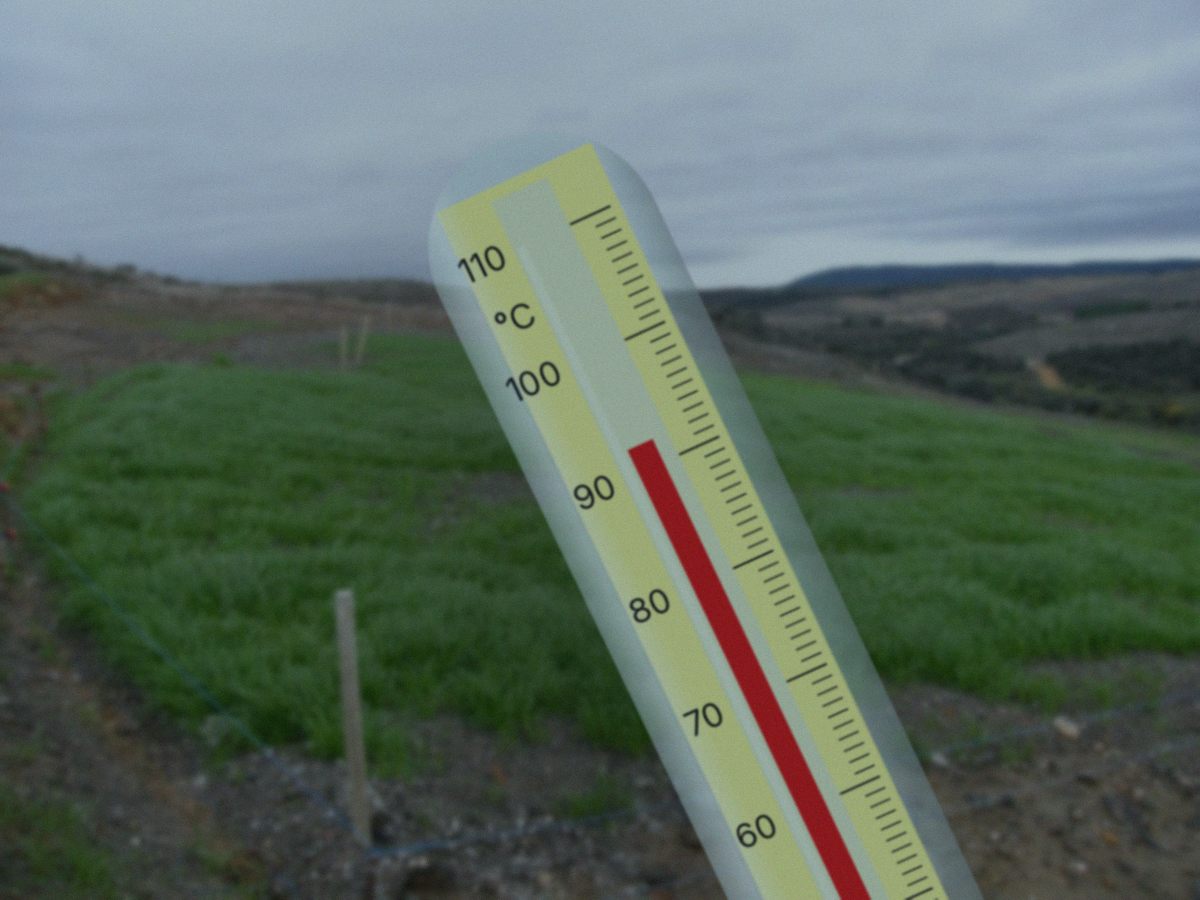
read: 92 °C
